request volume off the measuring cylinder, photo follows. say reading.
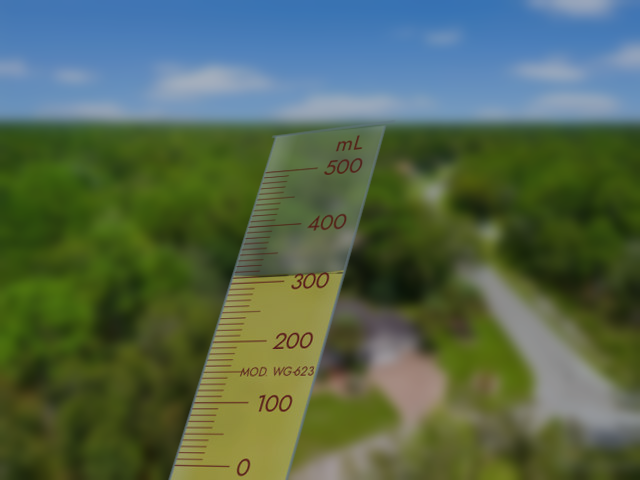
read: 310 mL
